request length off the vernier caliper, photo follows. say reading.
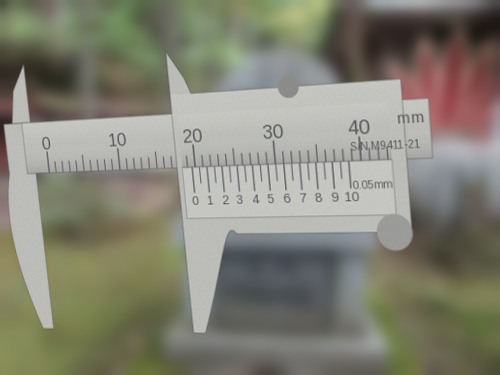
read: 19.6 mm
